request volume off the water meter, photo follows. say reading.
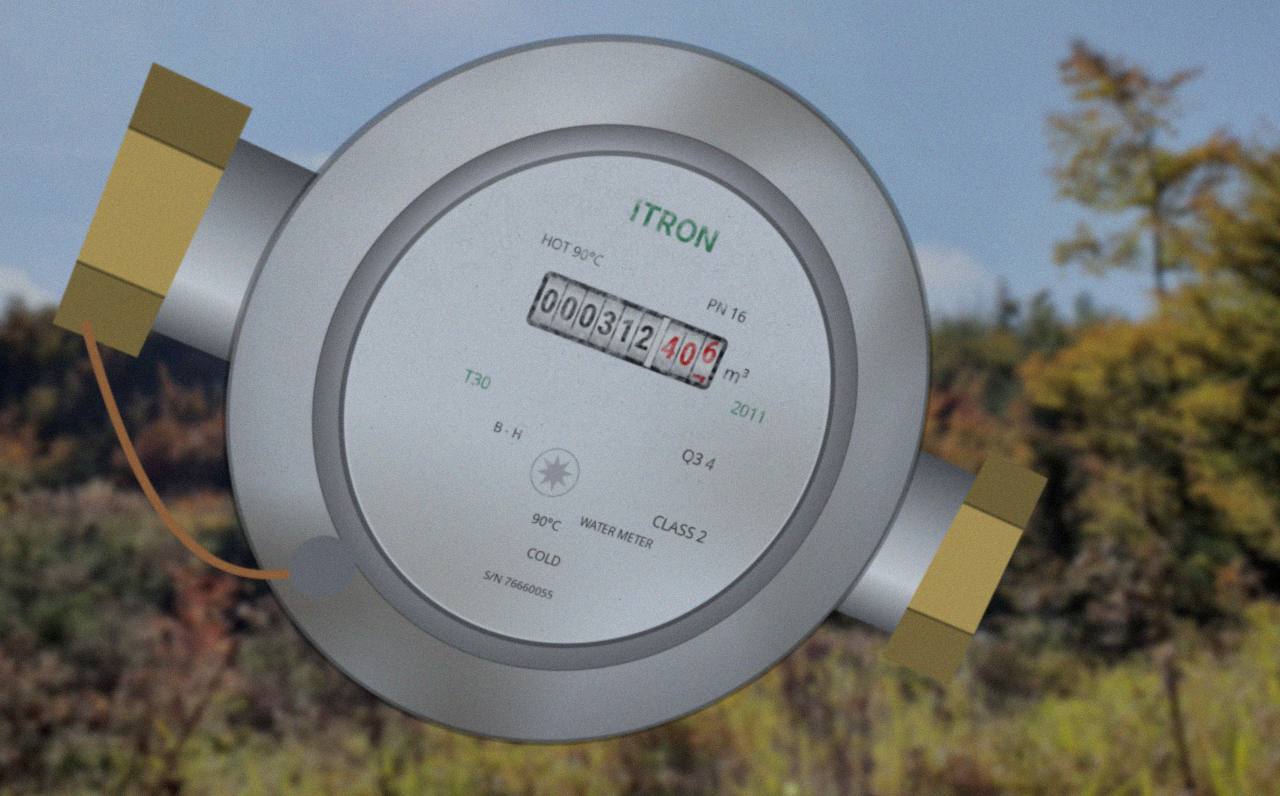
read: 312.406 m³
